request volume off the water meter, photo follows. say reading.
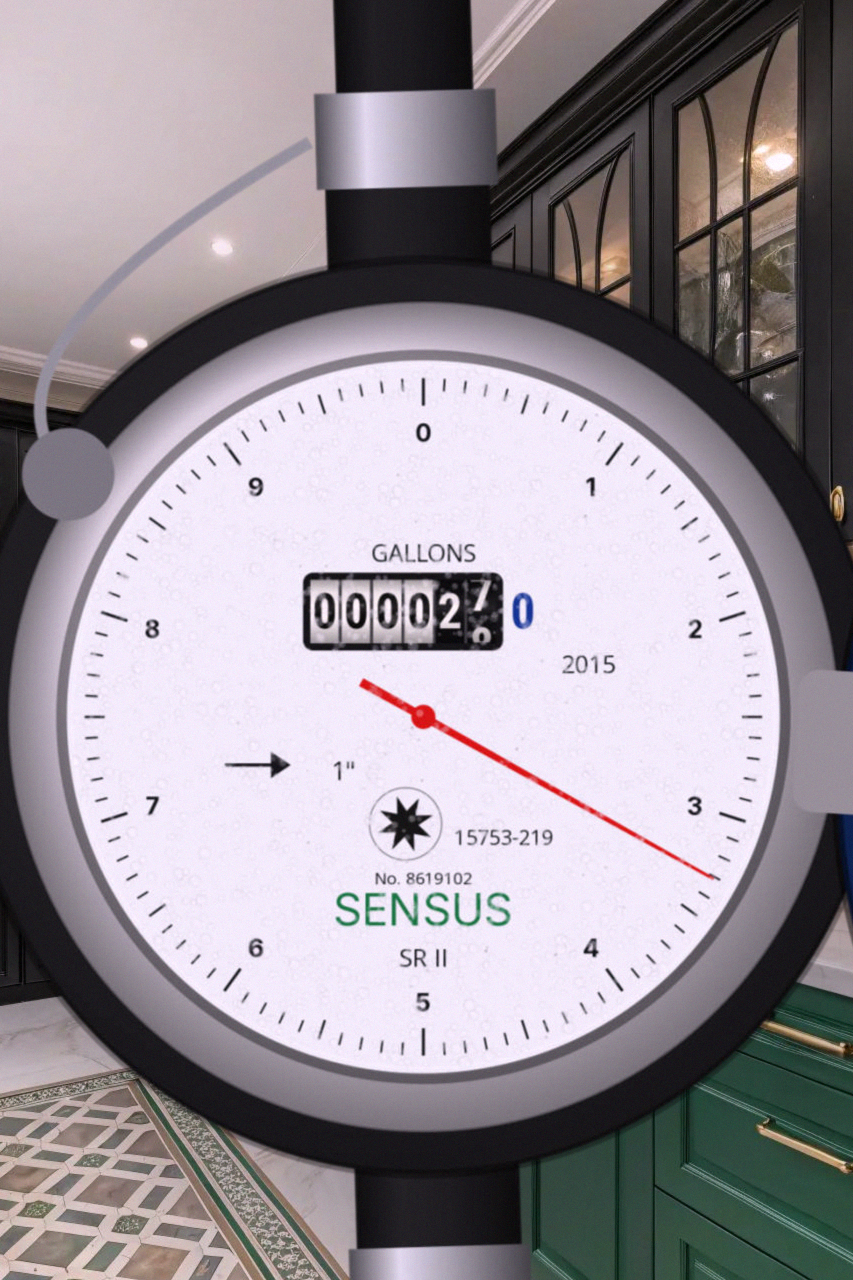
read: 273.3 gal
